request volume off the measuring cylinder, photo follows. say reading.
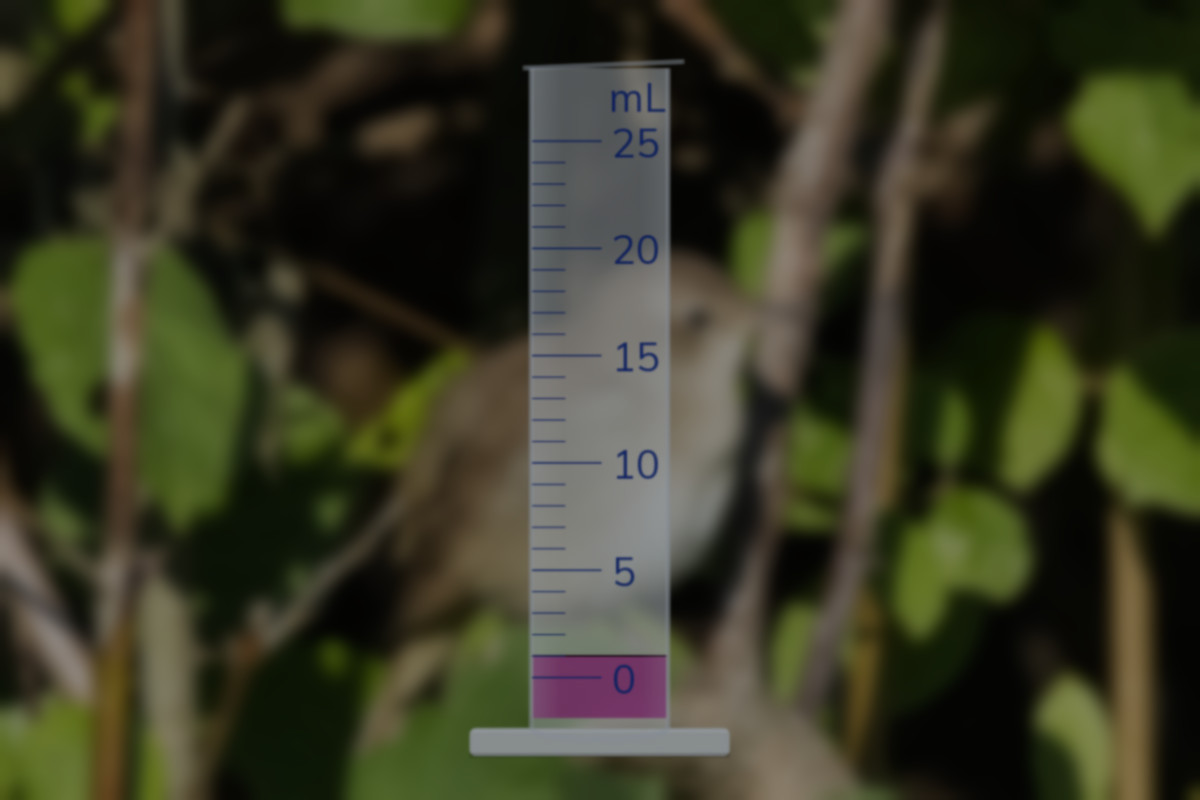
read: 1 mL
